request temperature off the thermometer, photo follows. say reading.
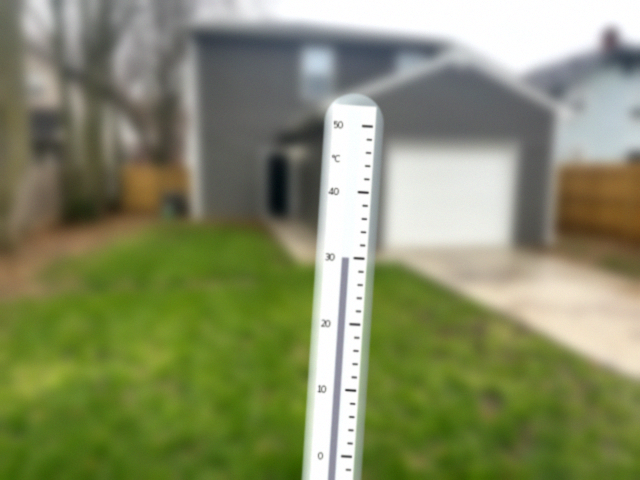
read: 30 °C
